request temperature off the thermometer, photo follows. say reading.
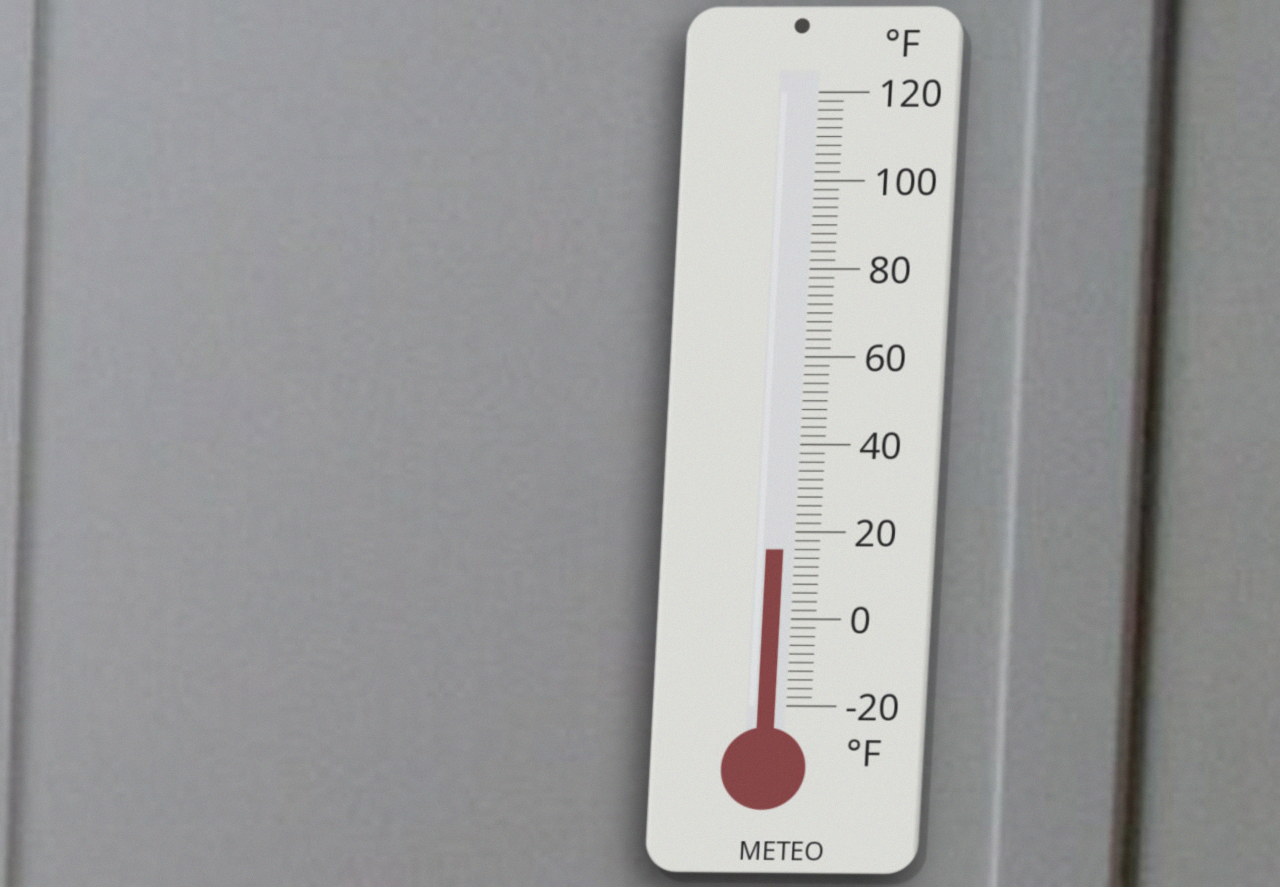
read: 16 °F
